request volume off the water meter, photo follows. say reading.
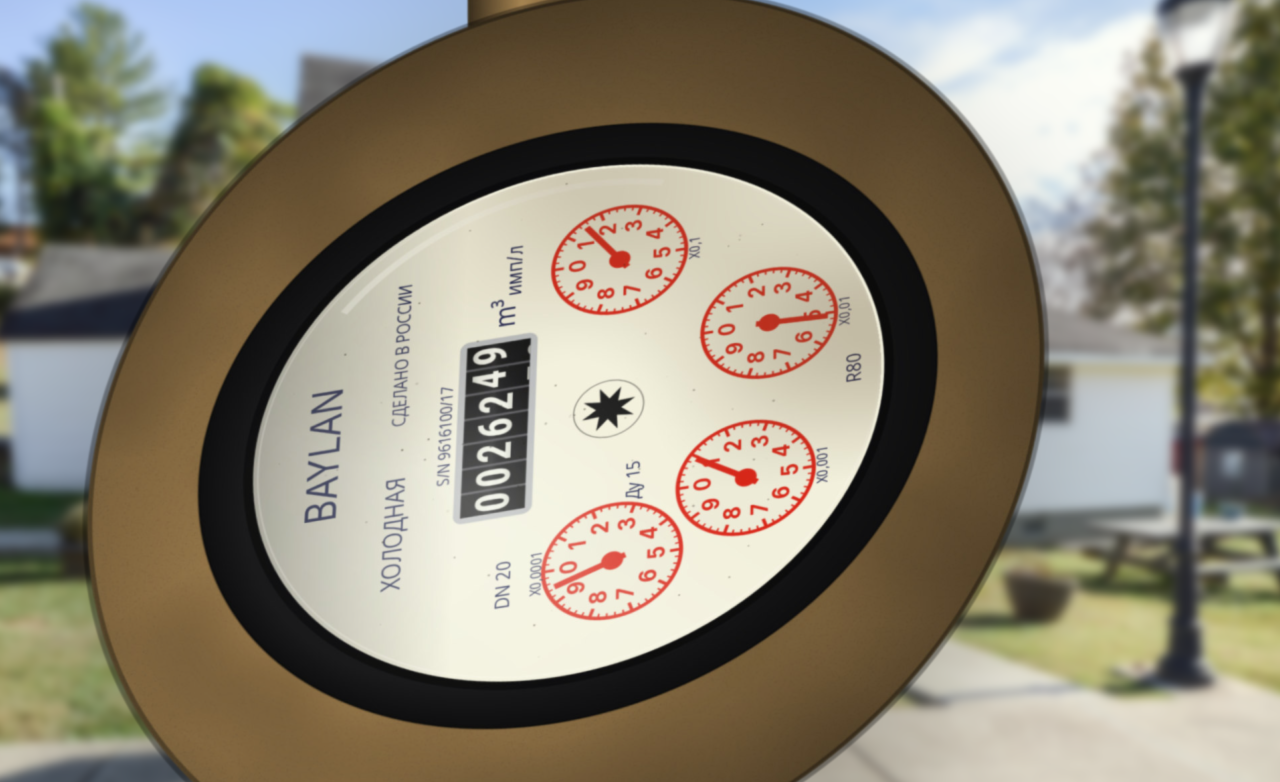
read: 26249.1509 m³
